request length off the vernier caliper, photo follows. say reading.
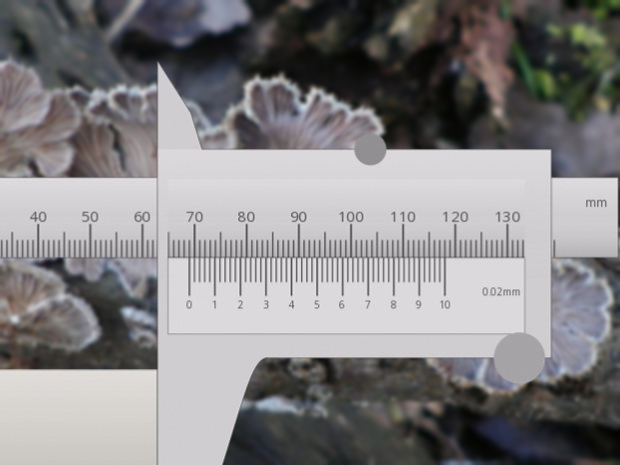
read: 69.0 mm
